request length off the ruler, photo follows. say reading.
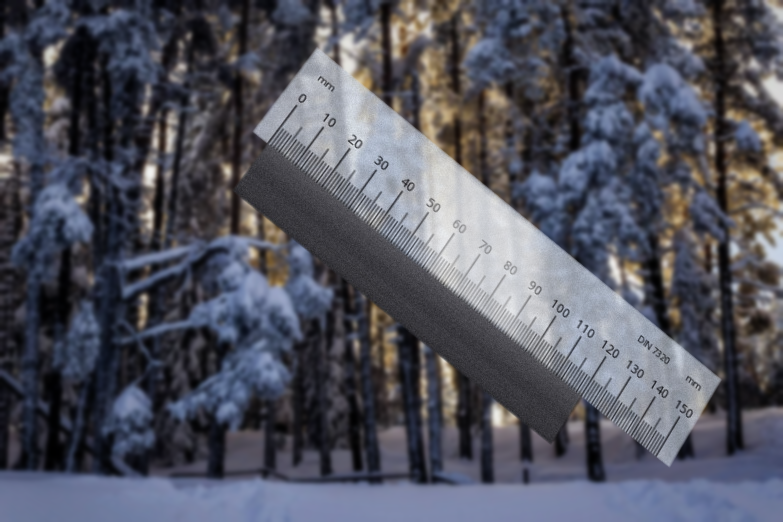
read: 120 mm
